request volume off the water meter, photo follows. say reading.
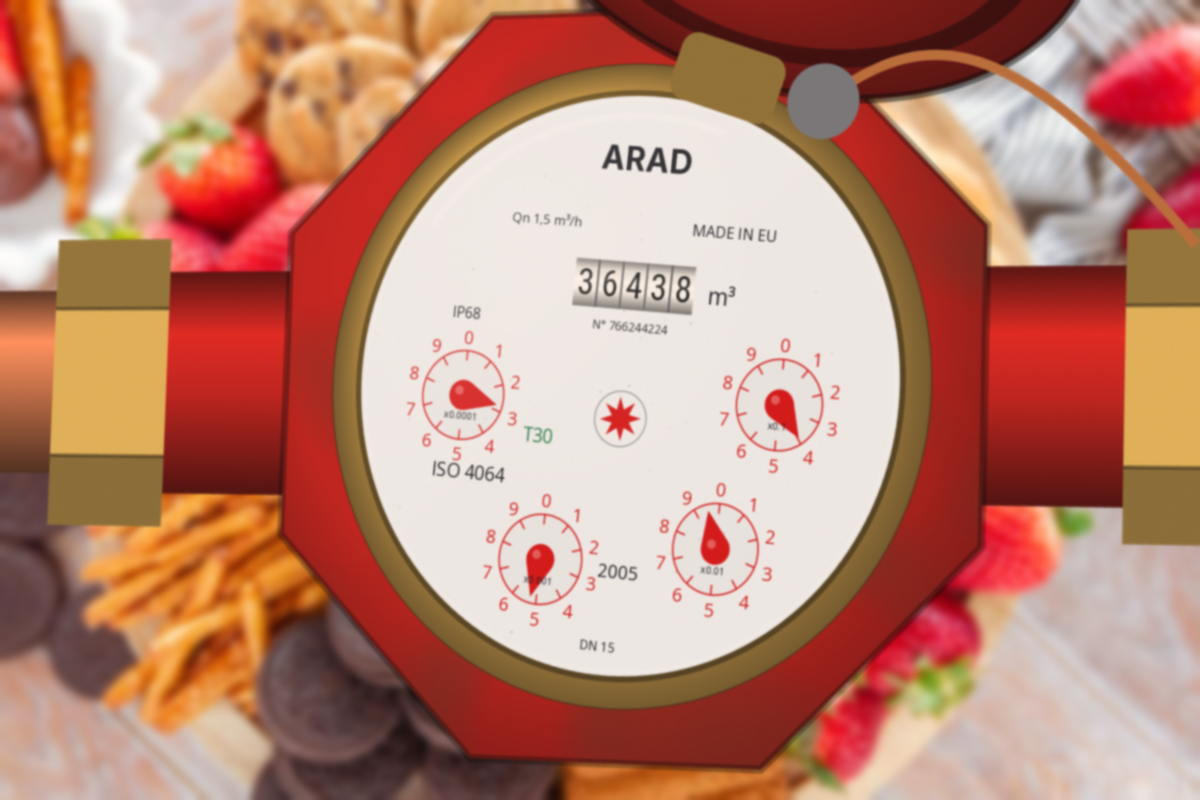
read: 36438.3952 m³
